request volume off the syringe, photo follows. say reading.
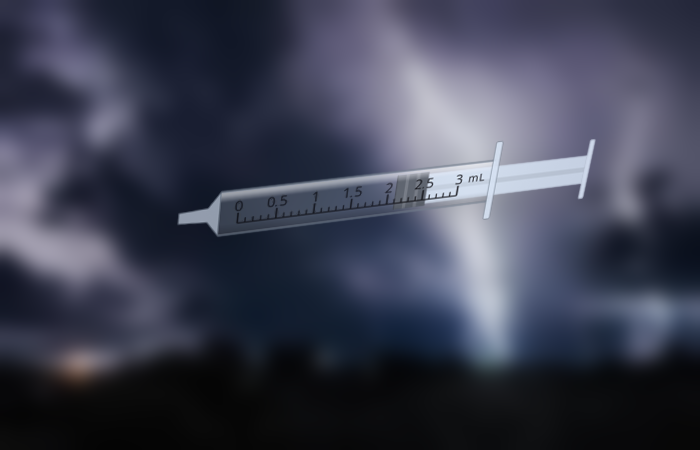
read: 2.1 mL
